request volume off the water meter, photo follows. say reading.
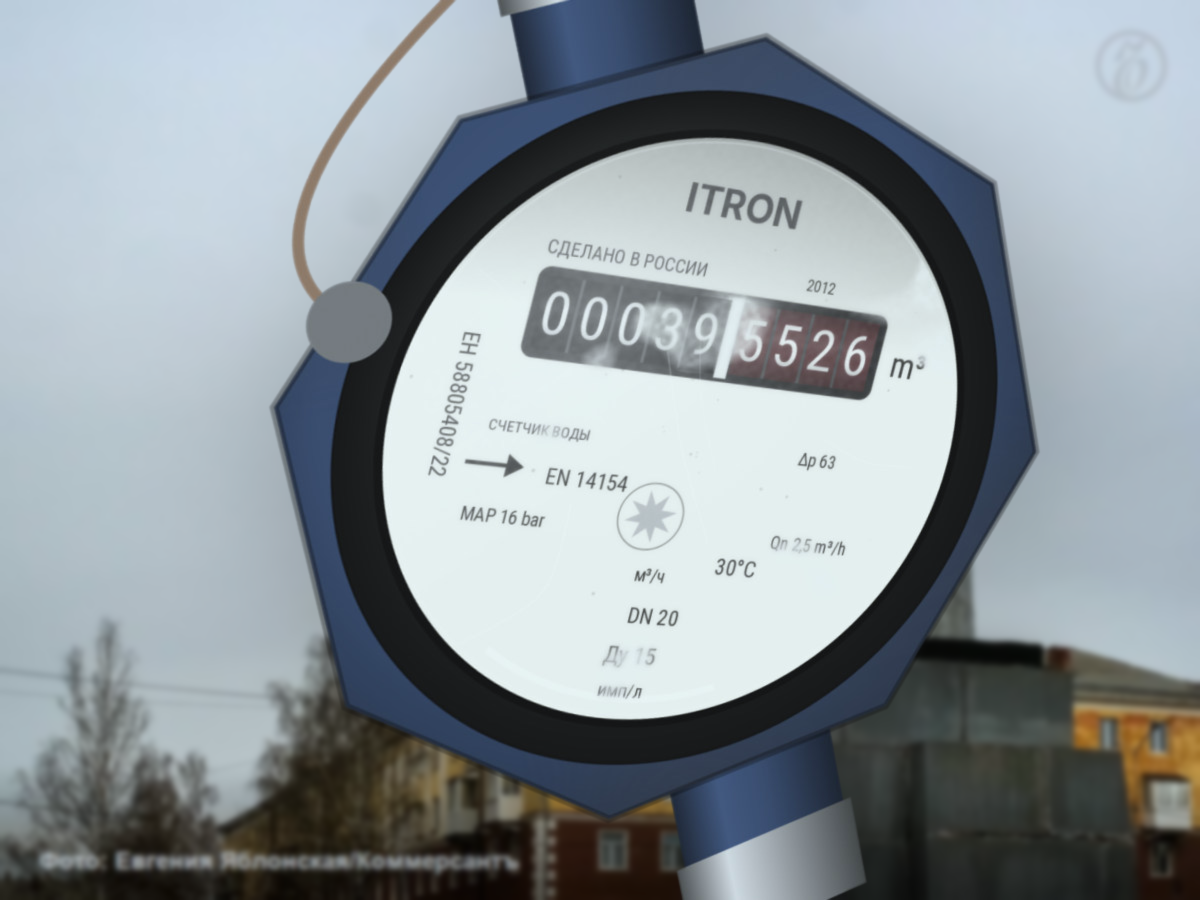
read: 39.5526 m³
